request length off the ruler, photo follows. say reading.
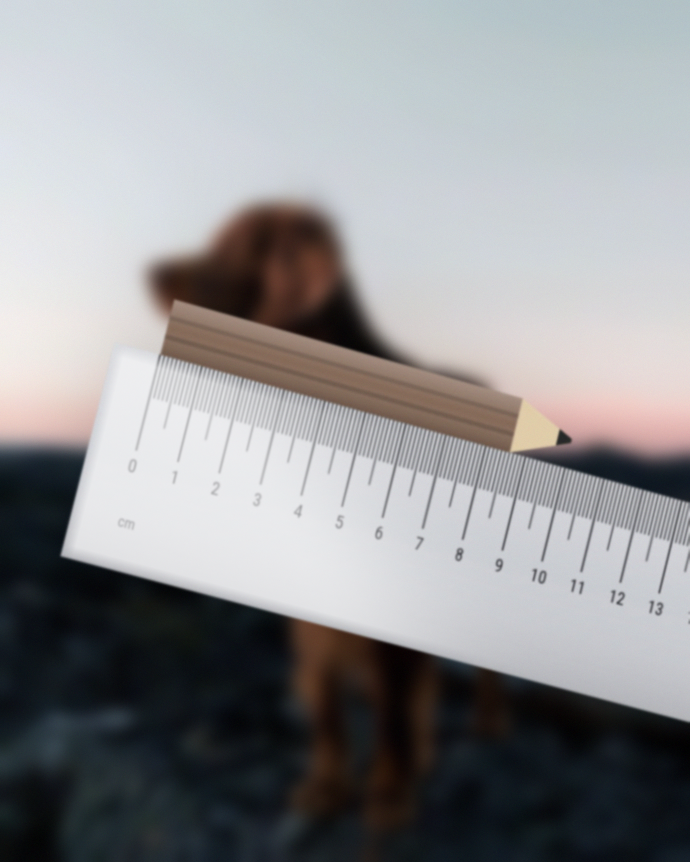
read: 10 cm
